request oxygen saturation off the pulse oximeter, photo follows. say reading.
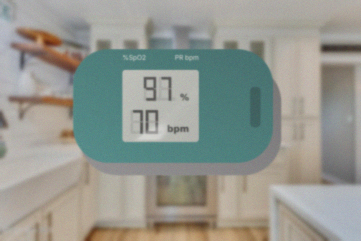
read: 97 %
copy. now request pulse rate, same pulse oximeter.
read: 70 bpm
